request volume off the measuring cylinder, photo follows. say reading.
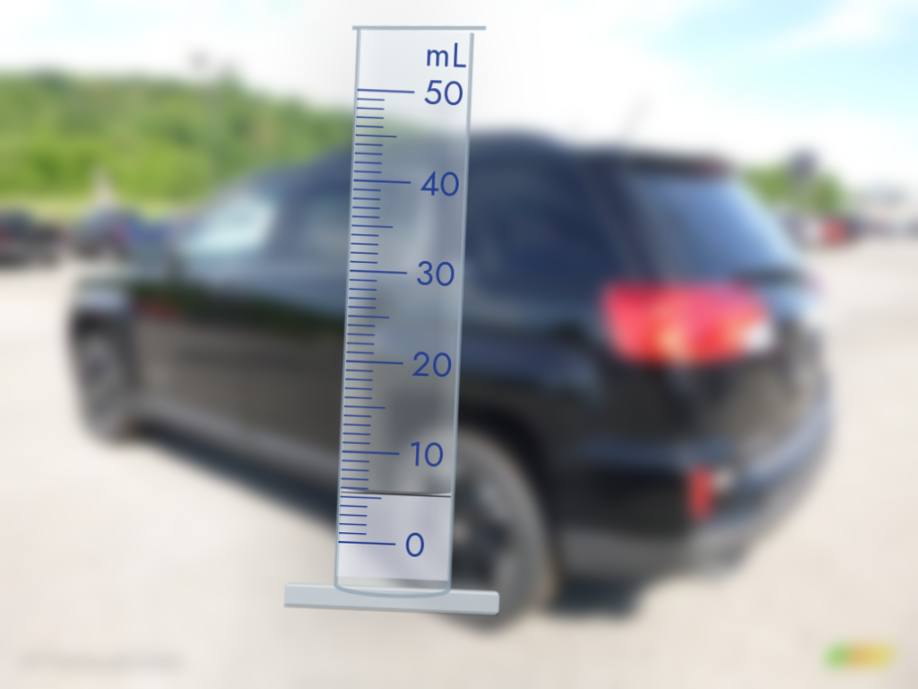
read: 5.5 mL
